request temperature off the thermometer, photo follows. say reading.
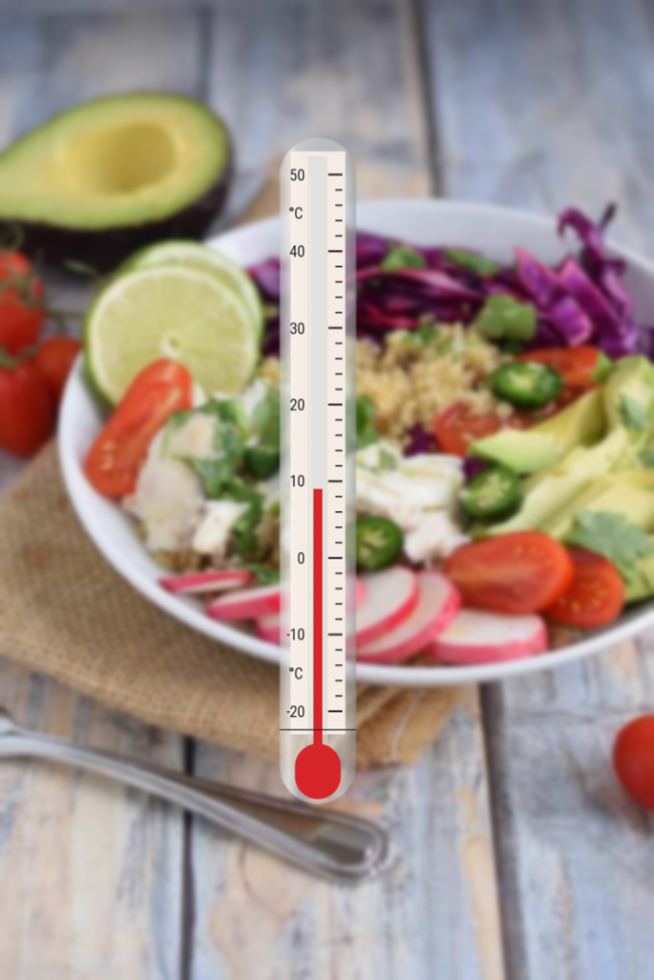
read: 9 °C
